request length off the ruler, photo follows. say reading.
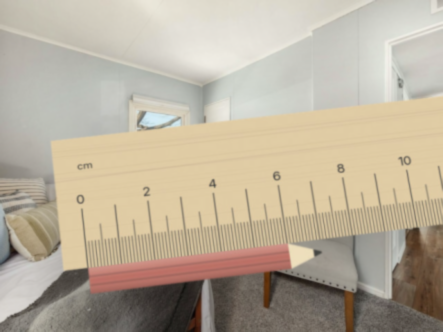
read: 7 cm
